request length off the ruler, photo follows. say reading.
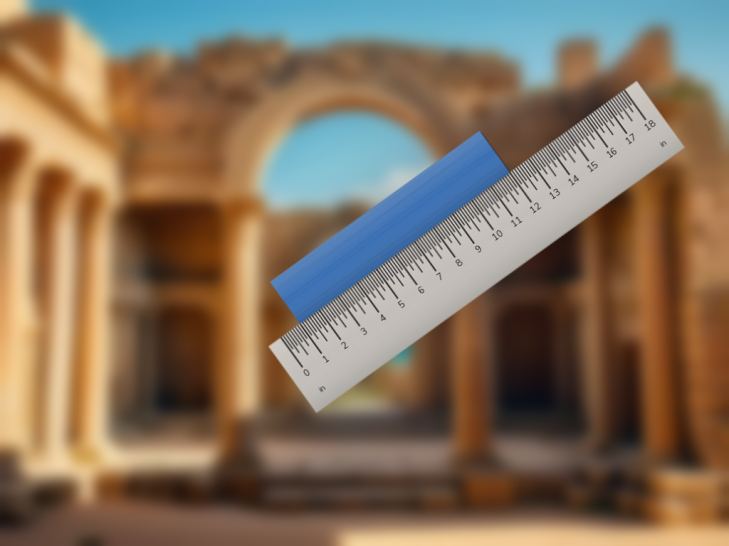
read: 11 in
